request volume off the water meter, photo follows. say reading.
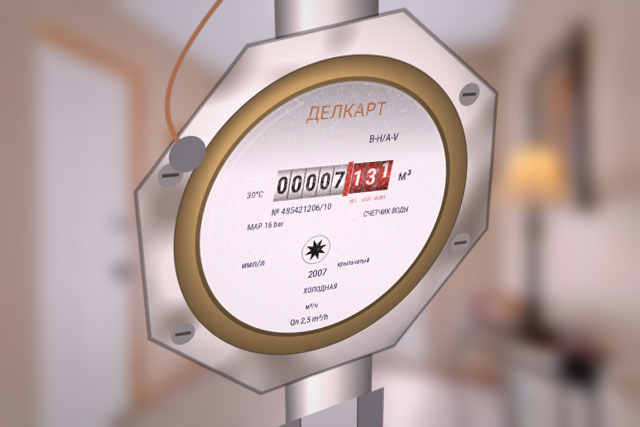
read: 7.131 m³
